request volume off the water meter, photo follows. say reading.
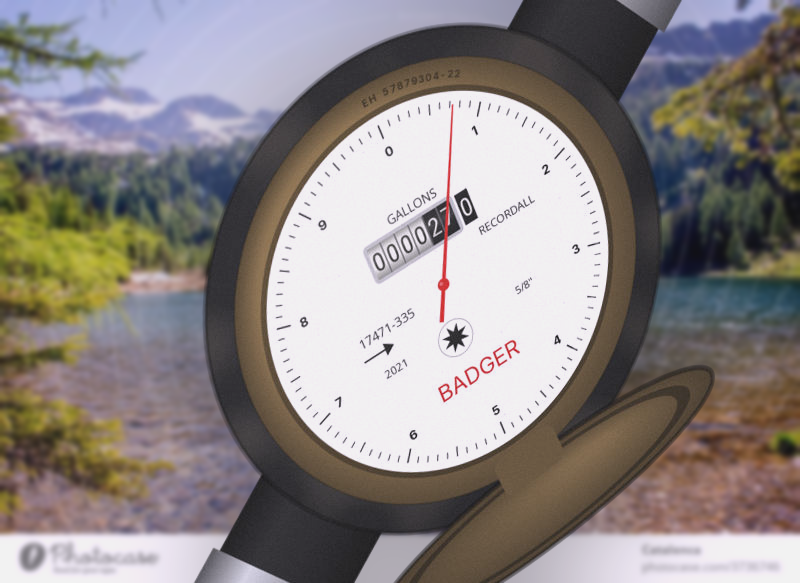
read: 270.7 gal
